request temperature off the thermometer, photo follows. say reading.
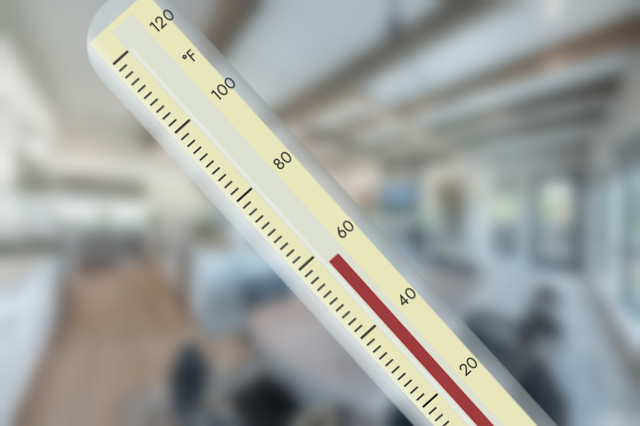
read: 57 °F
